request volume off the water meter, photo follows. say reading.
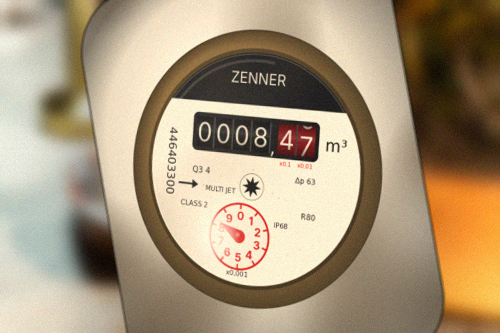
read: 8.468 m³
